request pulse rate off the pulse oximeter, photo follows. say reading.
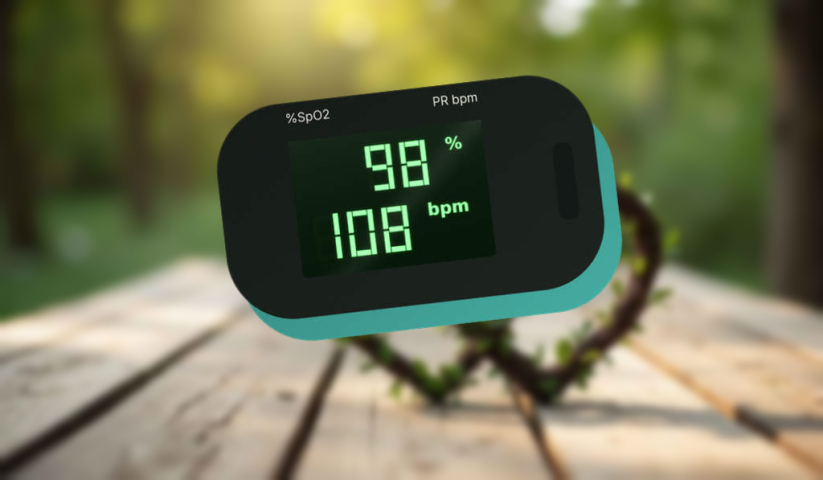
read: 108 bpm
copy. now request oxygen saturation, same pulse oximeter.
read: 98 %
